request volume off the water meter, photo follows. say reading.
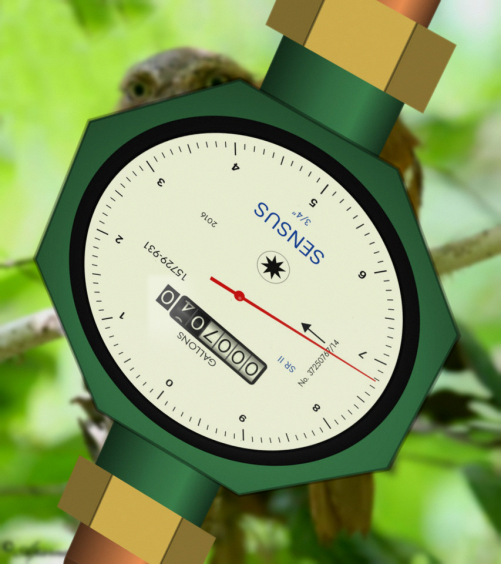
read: 7037.2 gal
